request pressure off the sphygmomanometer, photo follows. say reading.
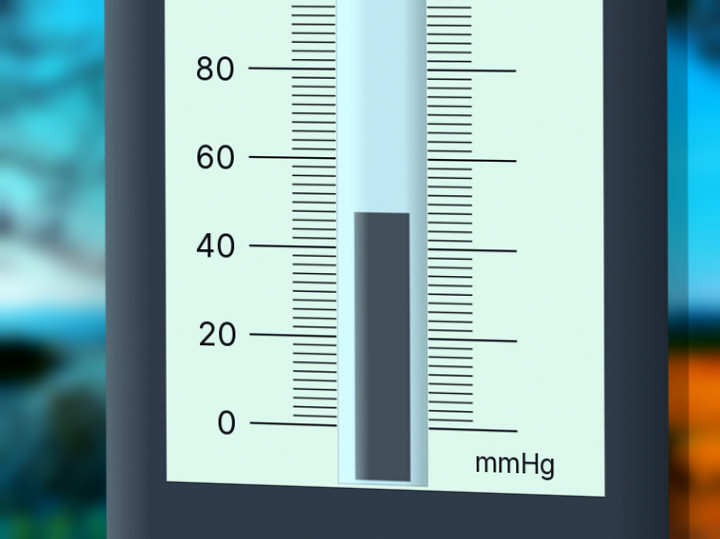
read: 48 mmHg
